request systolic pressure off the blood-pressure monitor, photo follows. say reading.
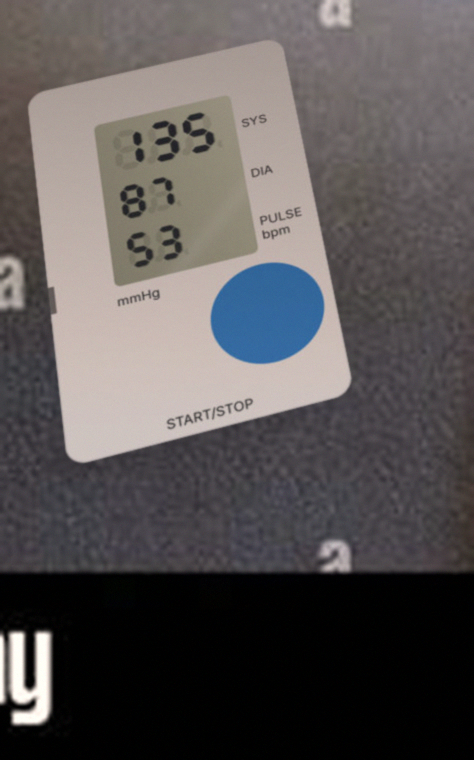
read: 135 mmHg
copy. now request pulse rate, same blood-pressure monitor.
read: 53 bpm
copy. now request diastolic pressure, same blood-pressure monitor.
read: 87 mmHg
